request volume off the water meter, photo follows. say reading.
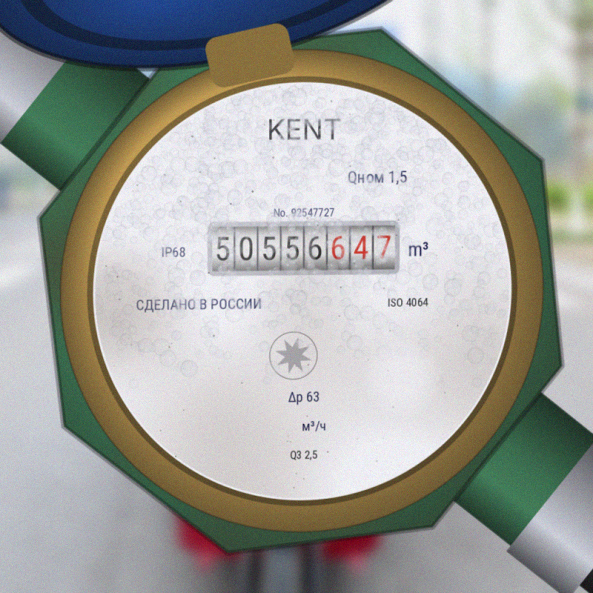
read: 50556.647 m³
